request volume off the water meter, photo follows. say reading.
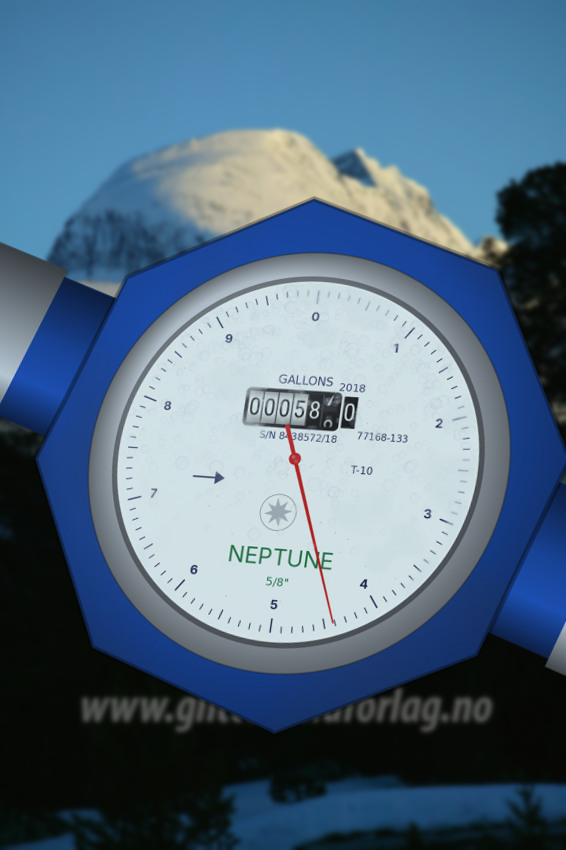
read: 5874.4 gal
